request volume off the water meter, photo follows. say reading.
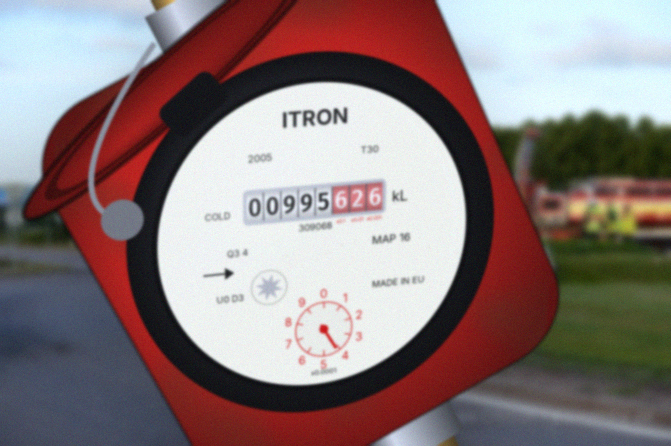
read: 995.6264 kL
